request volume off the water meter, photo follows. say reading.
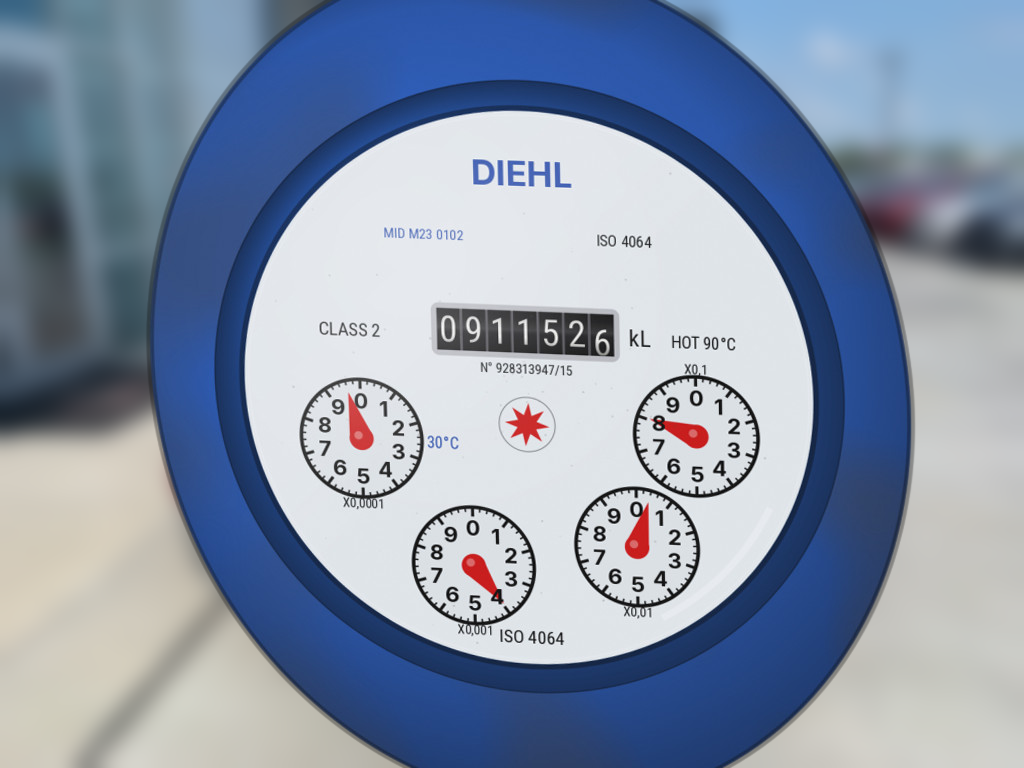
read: 911525.8039 kL
